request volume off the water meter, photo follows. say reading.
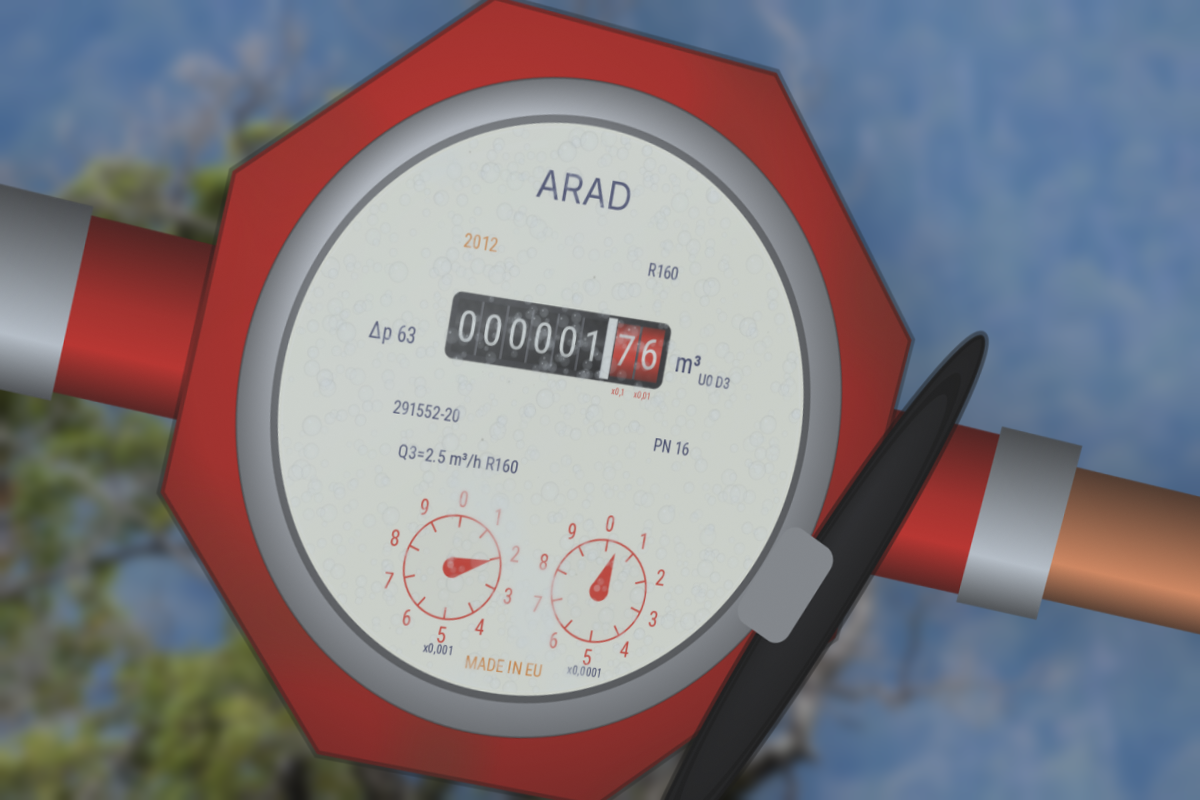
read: 1.7620 m³
